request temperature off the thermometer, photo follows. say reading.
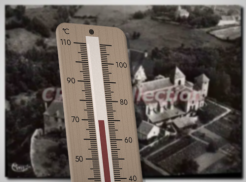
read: 70 °C
